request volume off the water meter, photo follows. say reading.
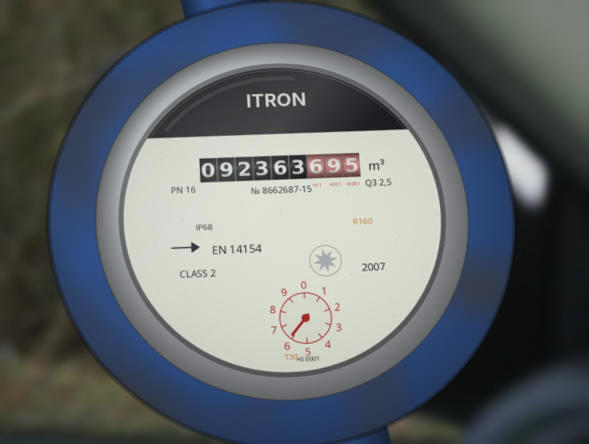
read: 92363.6956 m³
